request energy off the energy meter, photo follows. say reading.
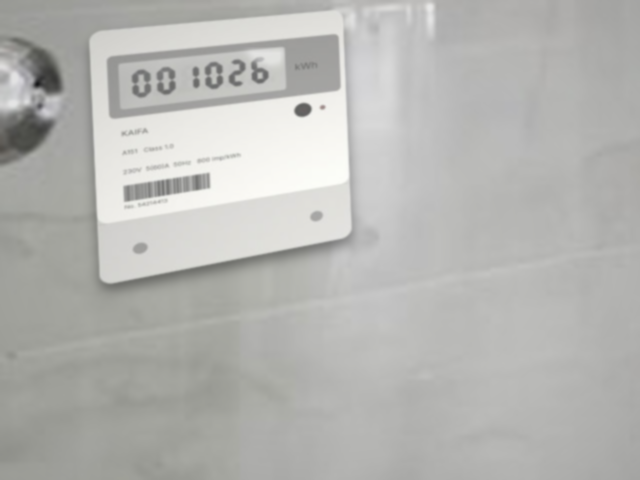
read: 1026 kWh
